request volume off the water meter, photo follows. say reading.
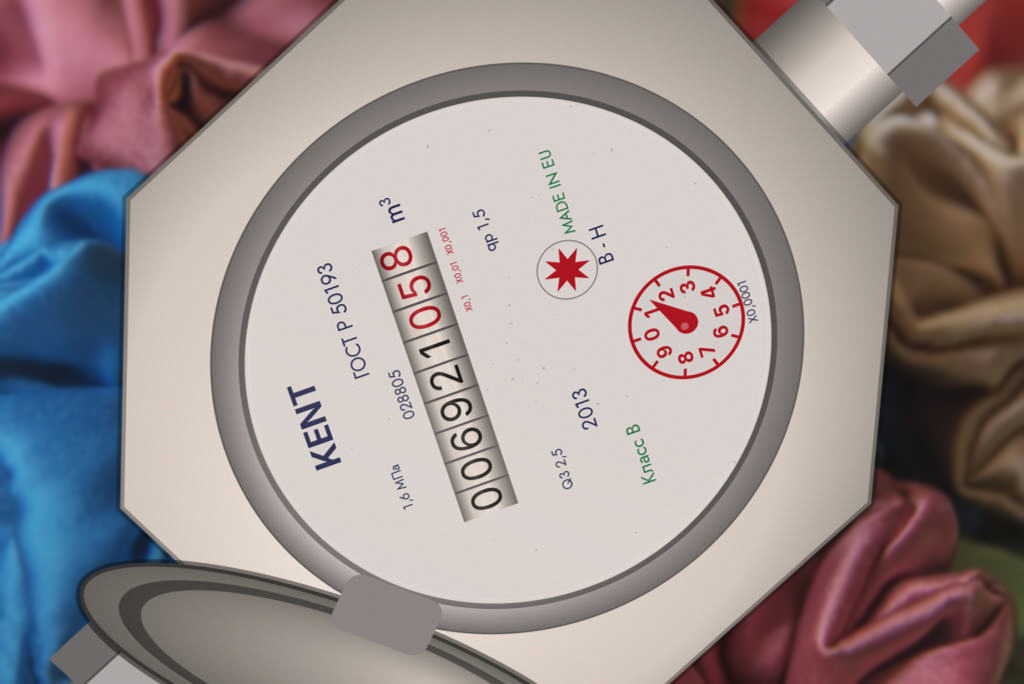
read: 6921.0581 m³
